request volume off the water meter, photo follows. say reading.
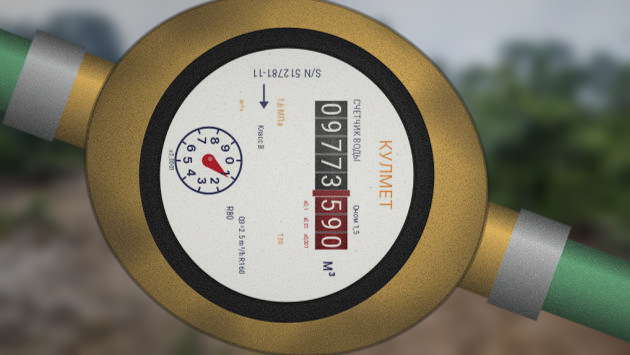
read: 9773.5901 m³
